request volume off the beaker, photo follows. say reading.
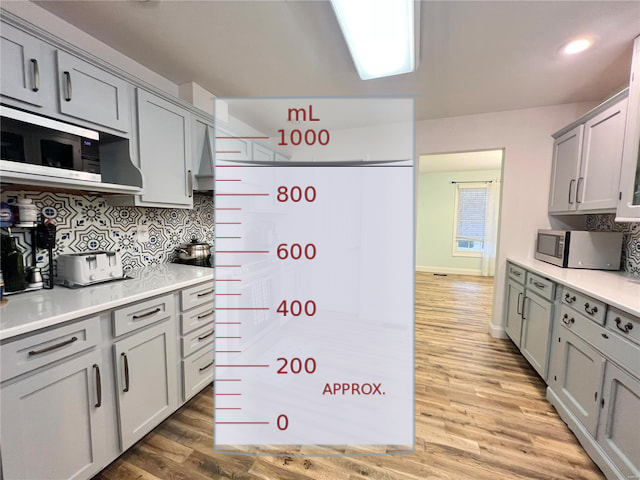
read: 900 mL
